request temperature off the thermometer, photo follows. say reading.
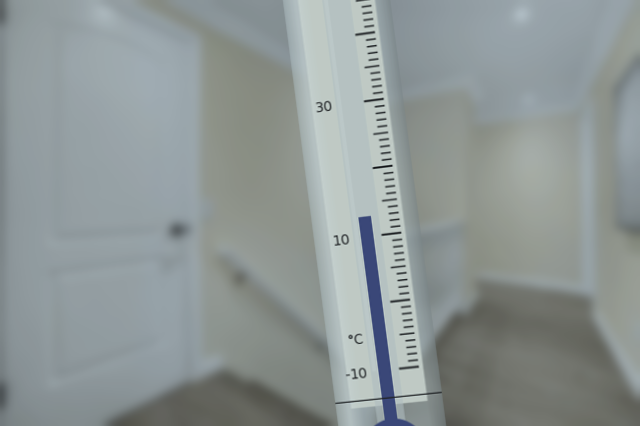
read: 13 °C
